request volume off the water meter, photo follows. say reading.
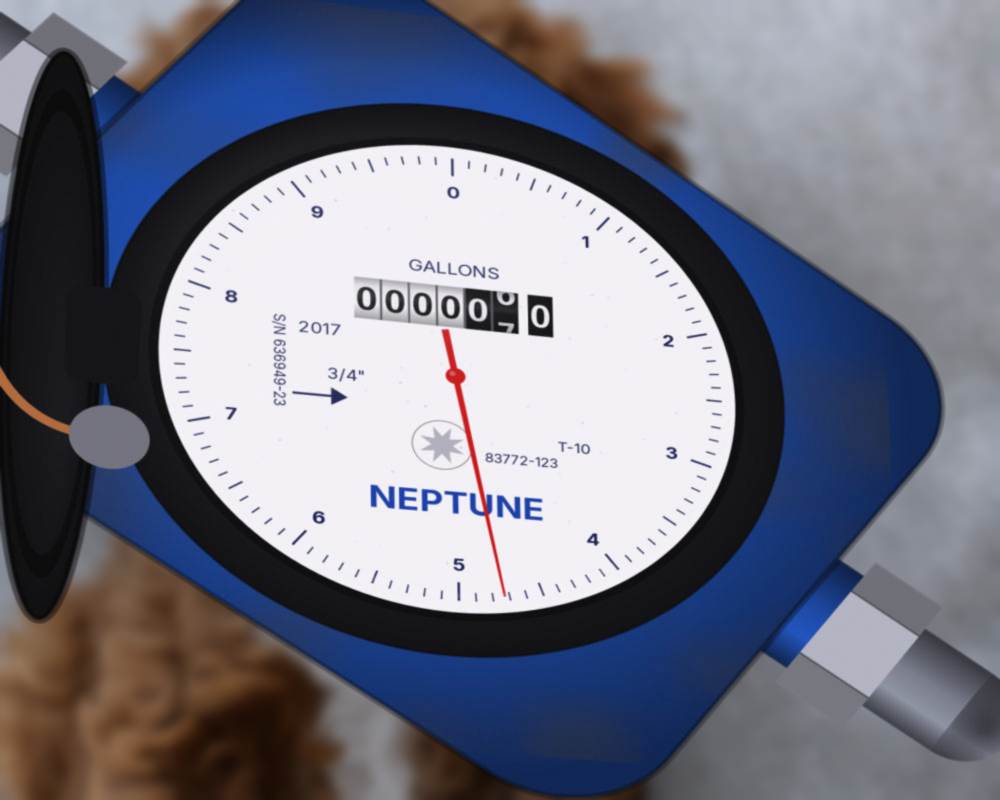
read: 64.7 gal
